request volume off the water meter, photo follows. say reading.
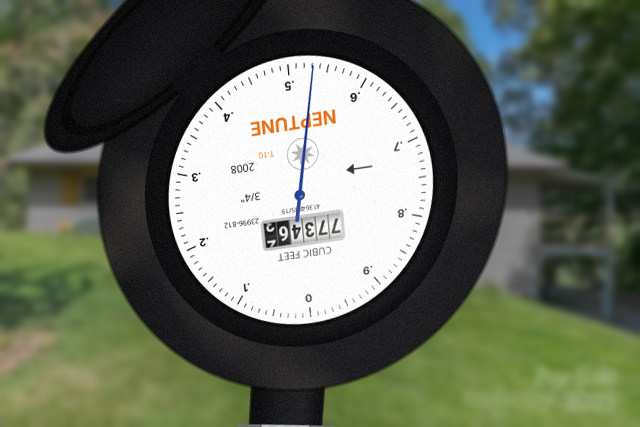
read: 773462.53 ft³
